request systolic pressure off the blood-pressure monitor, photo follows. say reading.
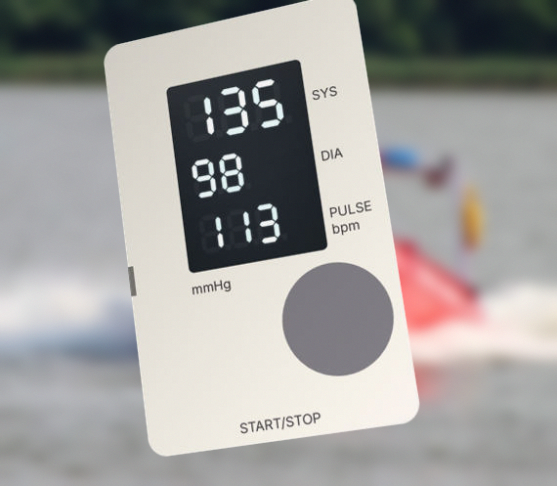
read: 135 mmHg
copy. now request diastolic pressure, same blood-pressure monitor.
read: 98 mmHg
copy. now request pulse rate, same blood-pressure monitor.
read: 113 bpm
